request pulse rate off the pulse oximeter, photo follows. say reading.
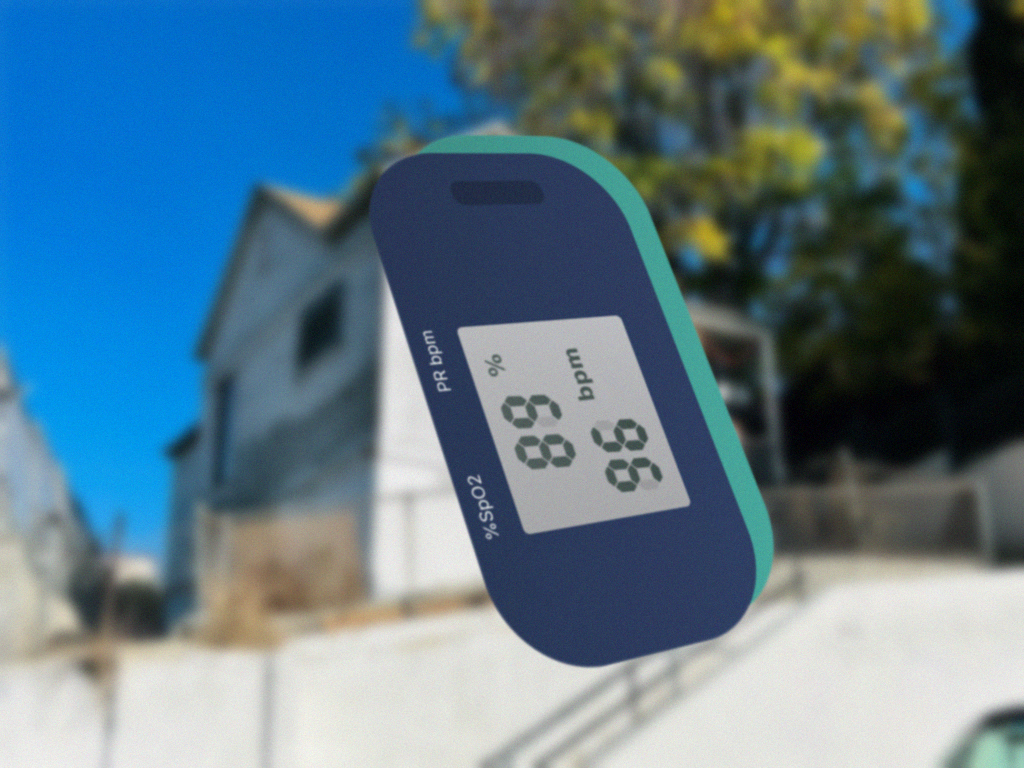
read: 96 bpm
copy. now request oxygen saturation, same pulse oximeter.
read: 89 %
